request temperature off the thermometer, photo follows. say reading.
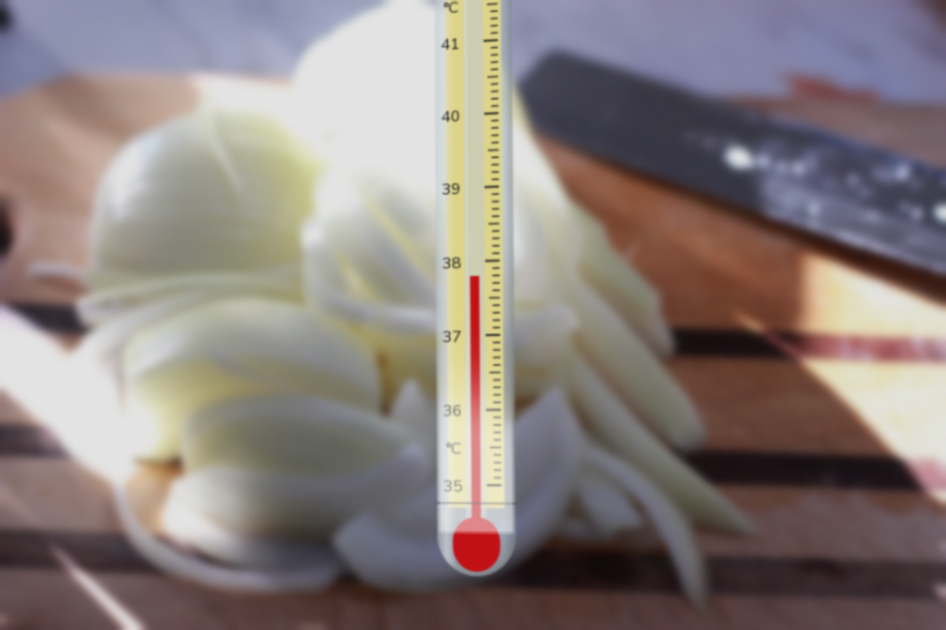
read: 37.8 °C
